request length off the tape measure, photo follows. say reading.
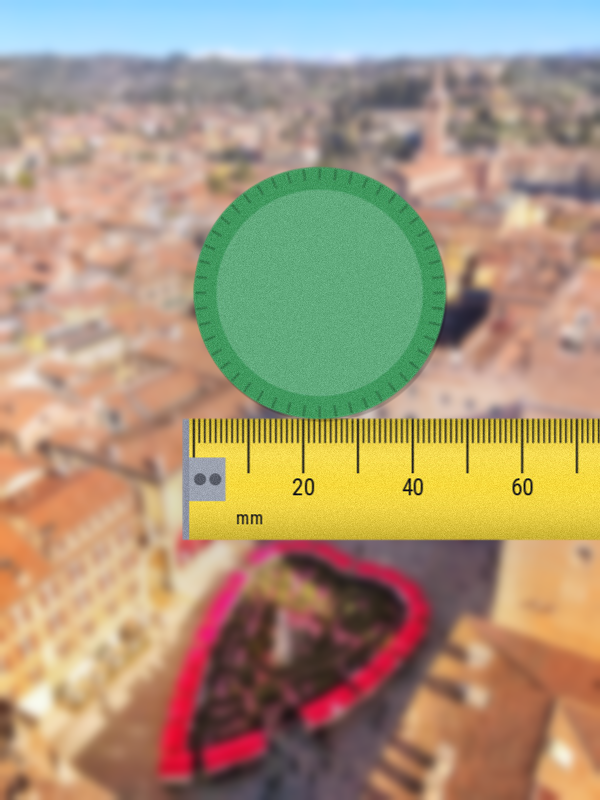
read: 46 mm
